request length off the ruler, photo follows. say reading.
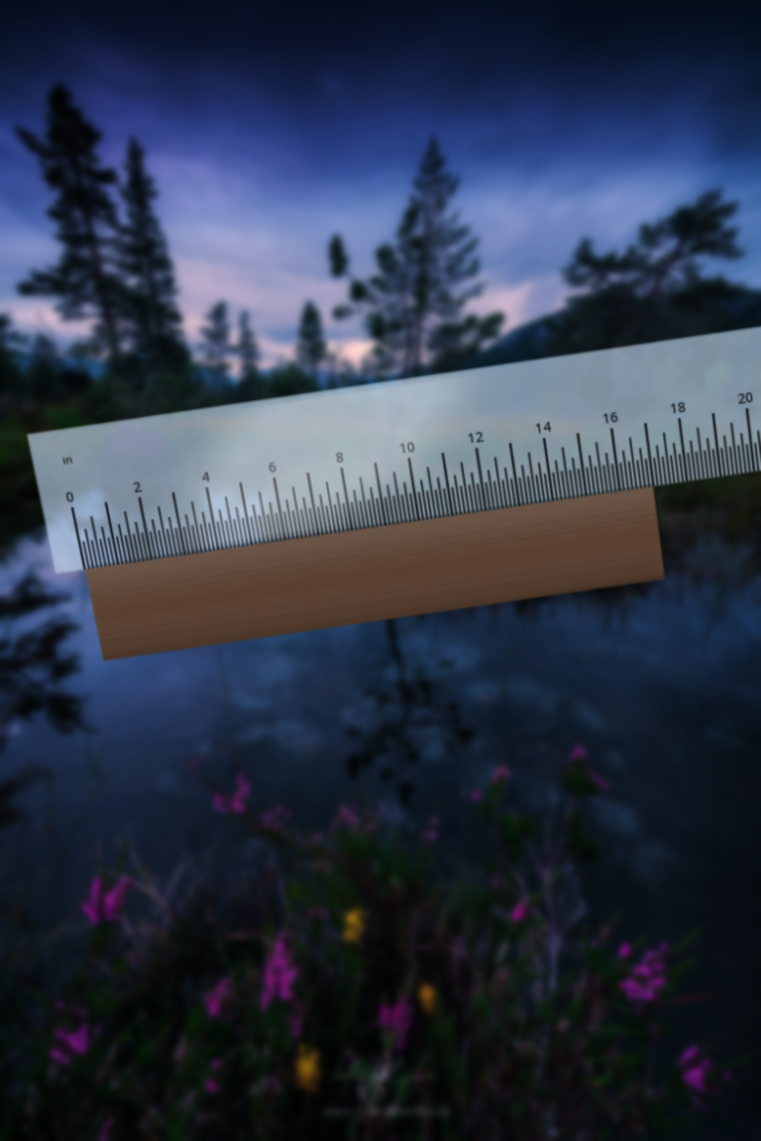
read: 17 in
